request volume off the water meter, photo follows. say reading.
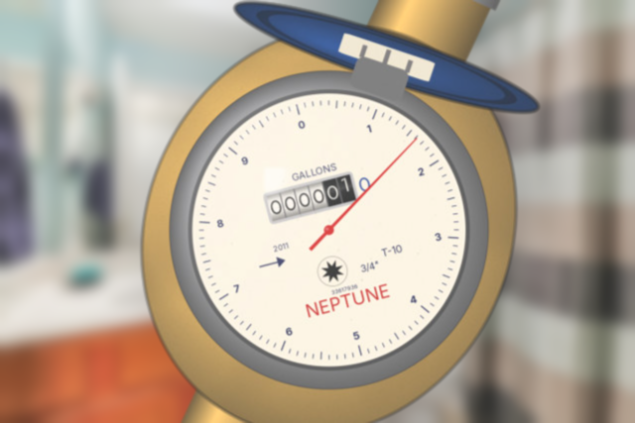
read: 11.6 gal
